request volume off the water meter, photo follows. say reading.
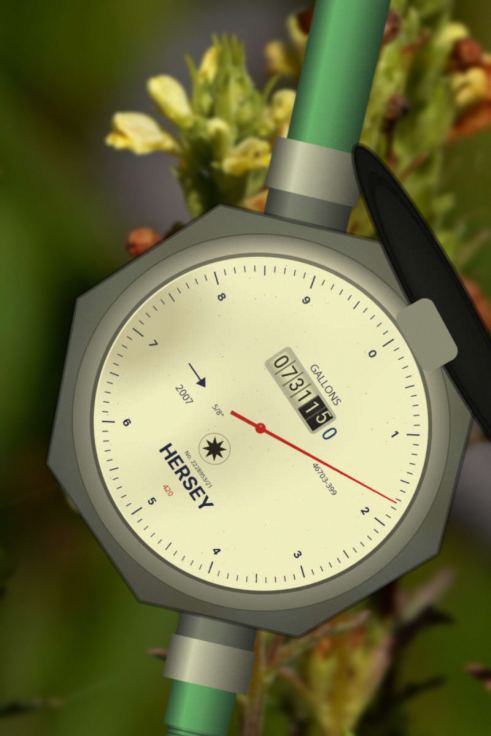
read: 731151.7 gal
